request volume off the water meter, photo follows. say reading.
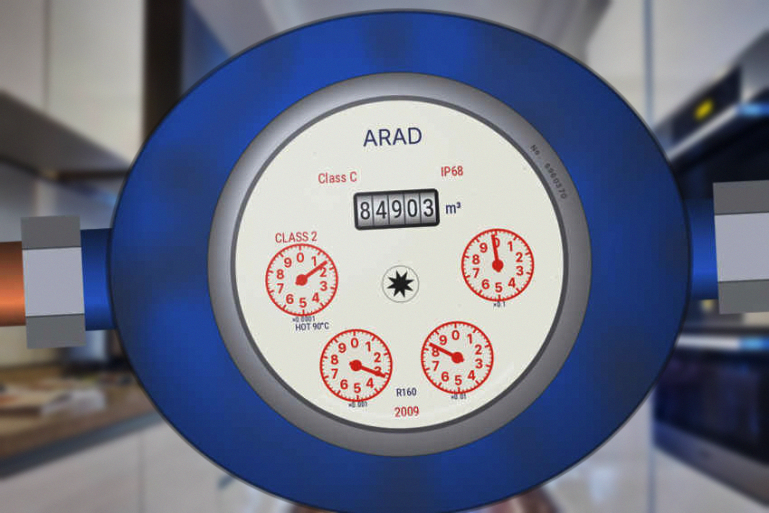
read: 84902.9831 m³
